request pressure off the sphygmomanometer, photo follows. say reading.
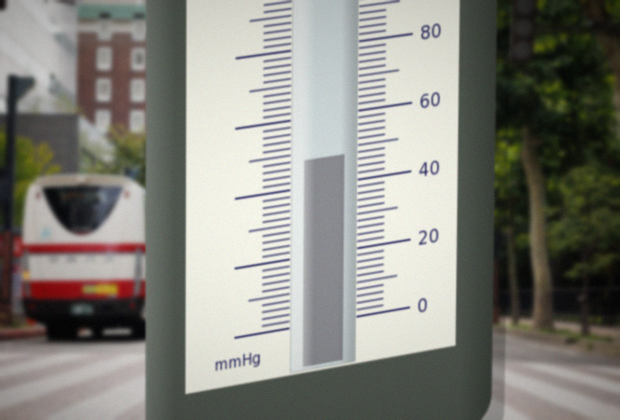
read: 48 mmHg
